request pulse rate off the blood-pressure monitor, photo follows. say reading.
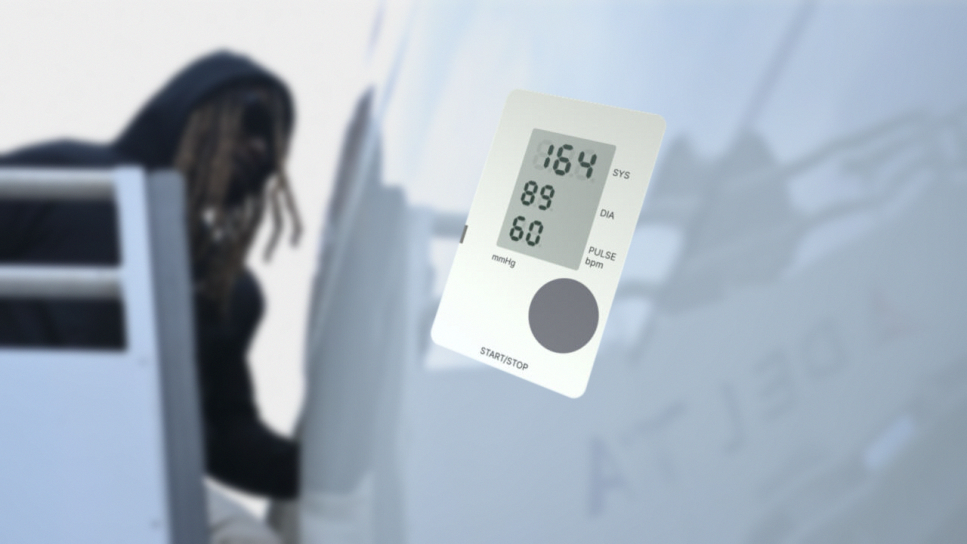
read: 60 bpm
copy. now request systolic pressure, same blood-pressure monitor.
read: 164 mmHg
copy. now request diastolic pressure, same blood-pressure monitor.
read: 89 mmHg
